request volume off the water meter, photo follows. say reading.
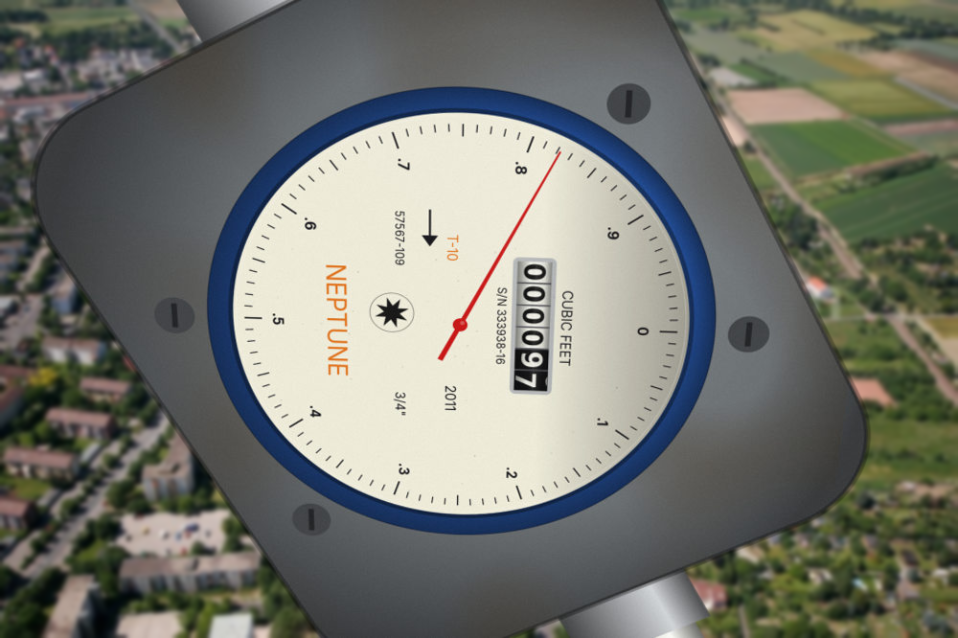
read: 96.82 ft³
